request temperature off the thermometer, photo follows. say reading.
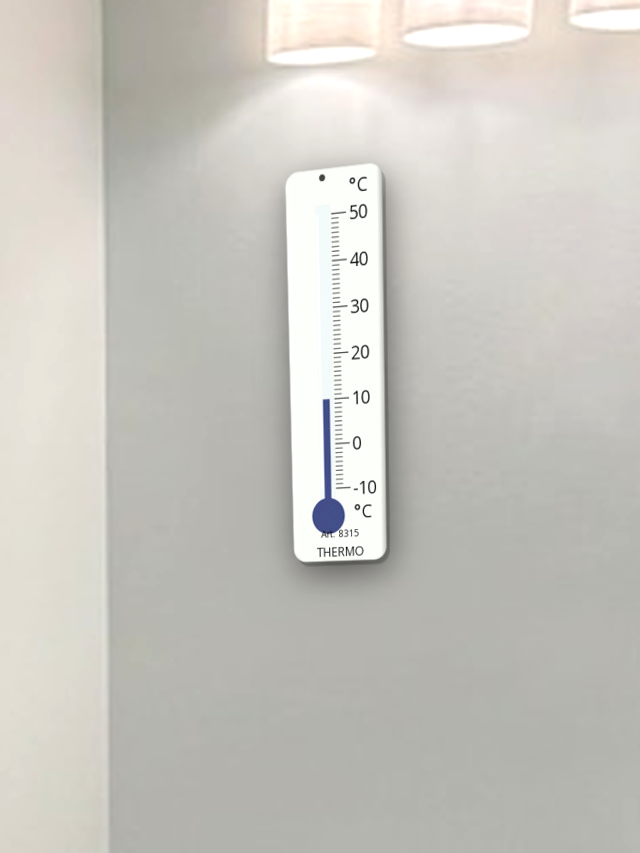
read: 10 °C
